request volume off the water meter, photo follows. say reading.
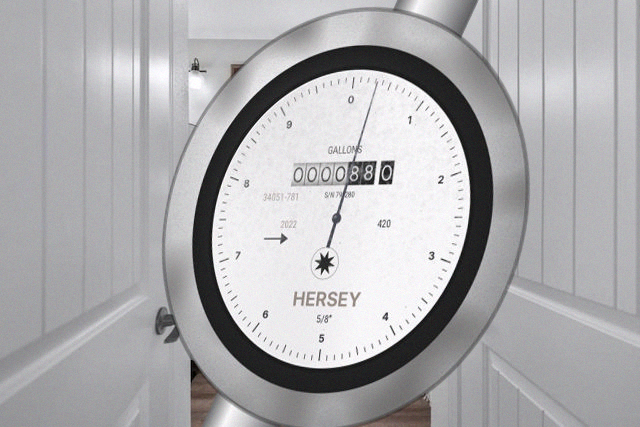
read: 880.3 gal
